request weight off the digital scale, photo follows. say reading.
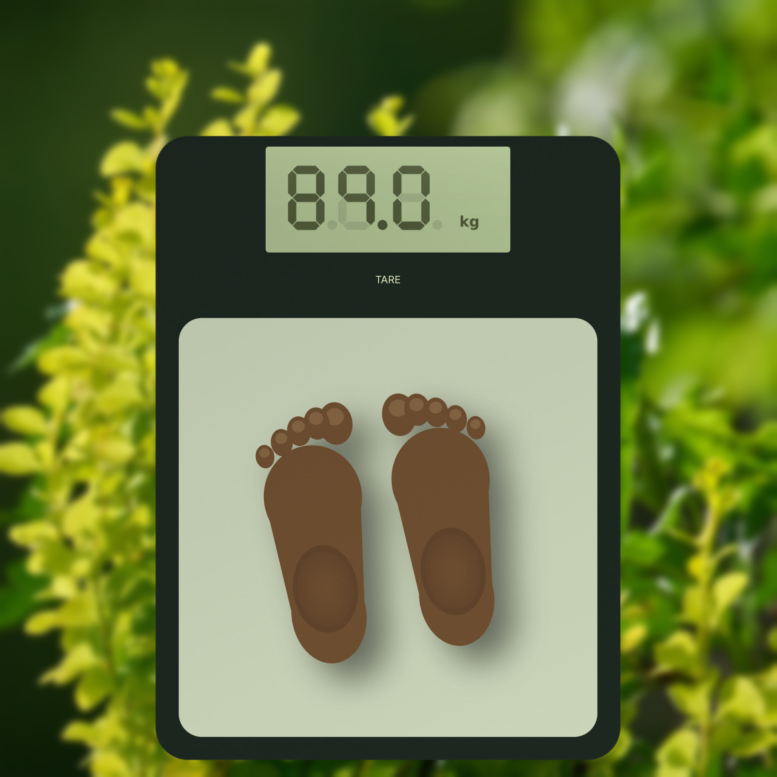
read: 89.0 kg
